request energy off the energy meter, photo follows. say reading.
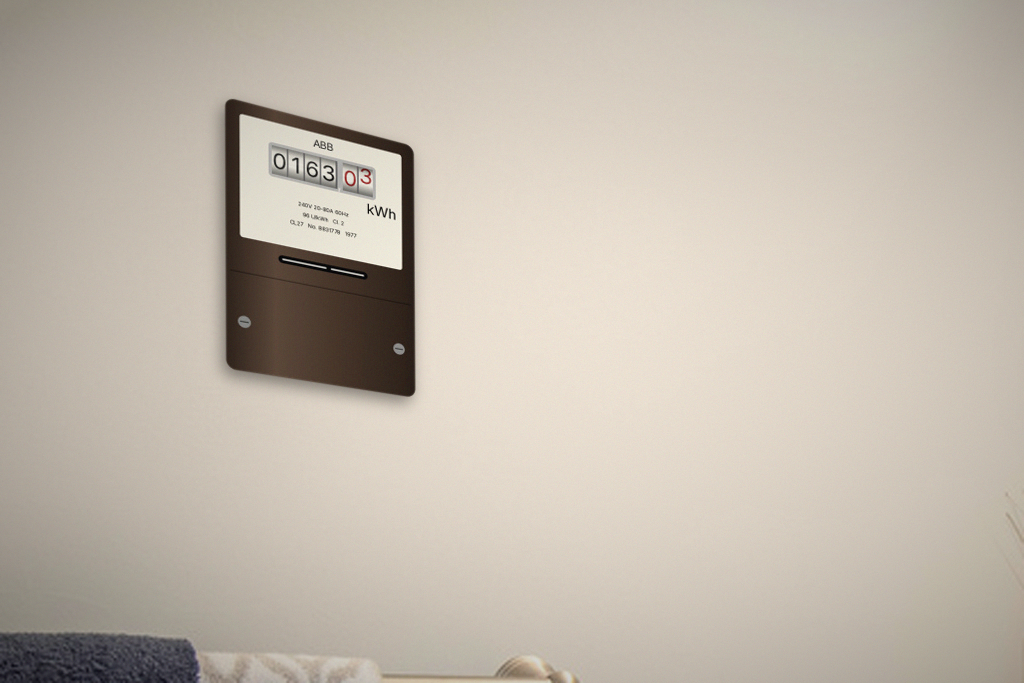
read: 163.03 kWh
